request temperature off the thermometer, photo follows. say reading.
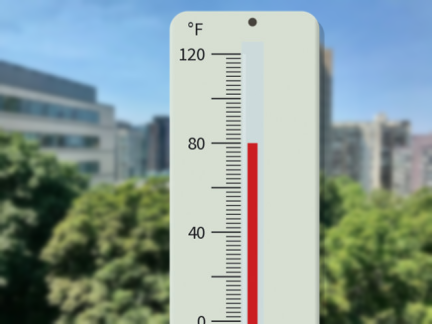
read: 80 °F
